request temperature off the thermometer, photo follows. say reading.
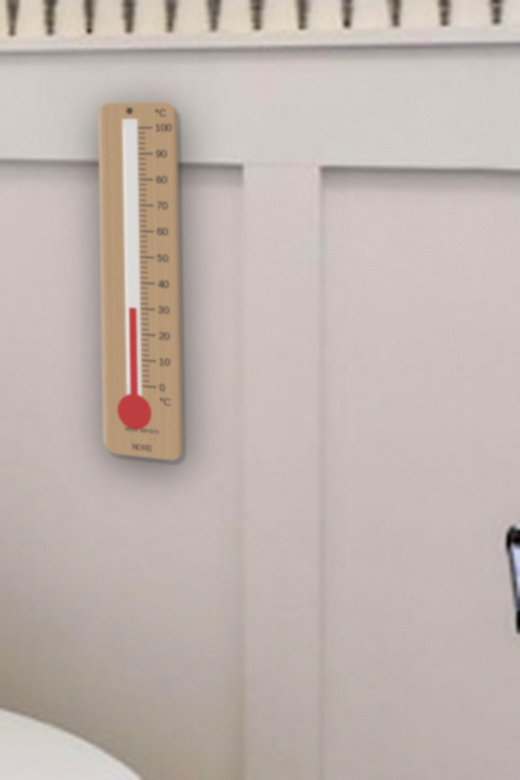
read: 30 °C
